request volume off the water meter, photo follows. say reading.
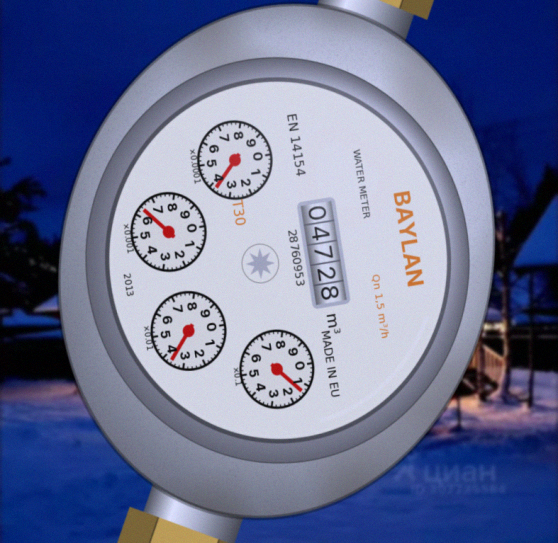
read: 4728.1363 m³
